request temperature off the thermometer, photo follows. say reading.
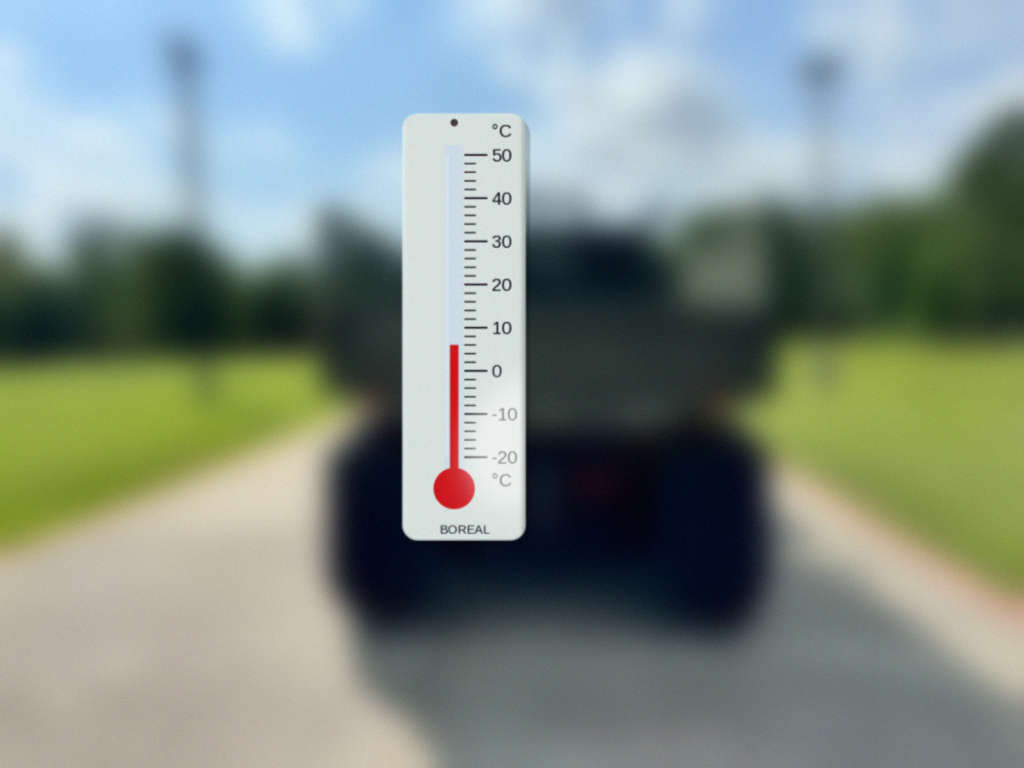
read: 6 °C
